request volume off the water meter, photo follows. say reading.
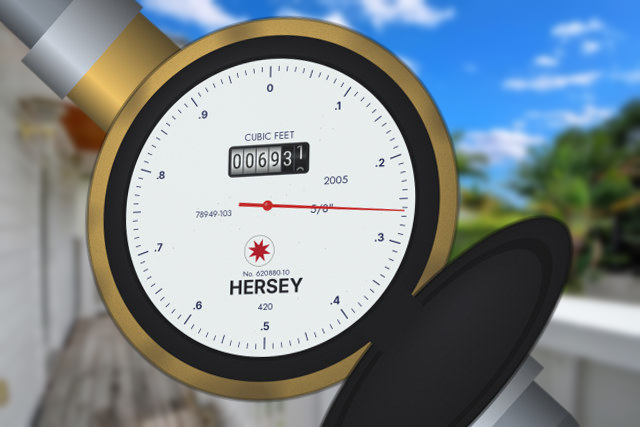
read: 6931.26 ft³
